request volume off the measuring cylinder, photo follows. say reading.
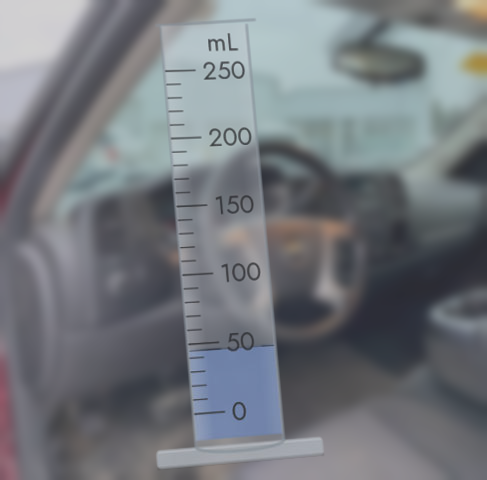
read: 45 mL
